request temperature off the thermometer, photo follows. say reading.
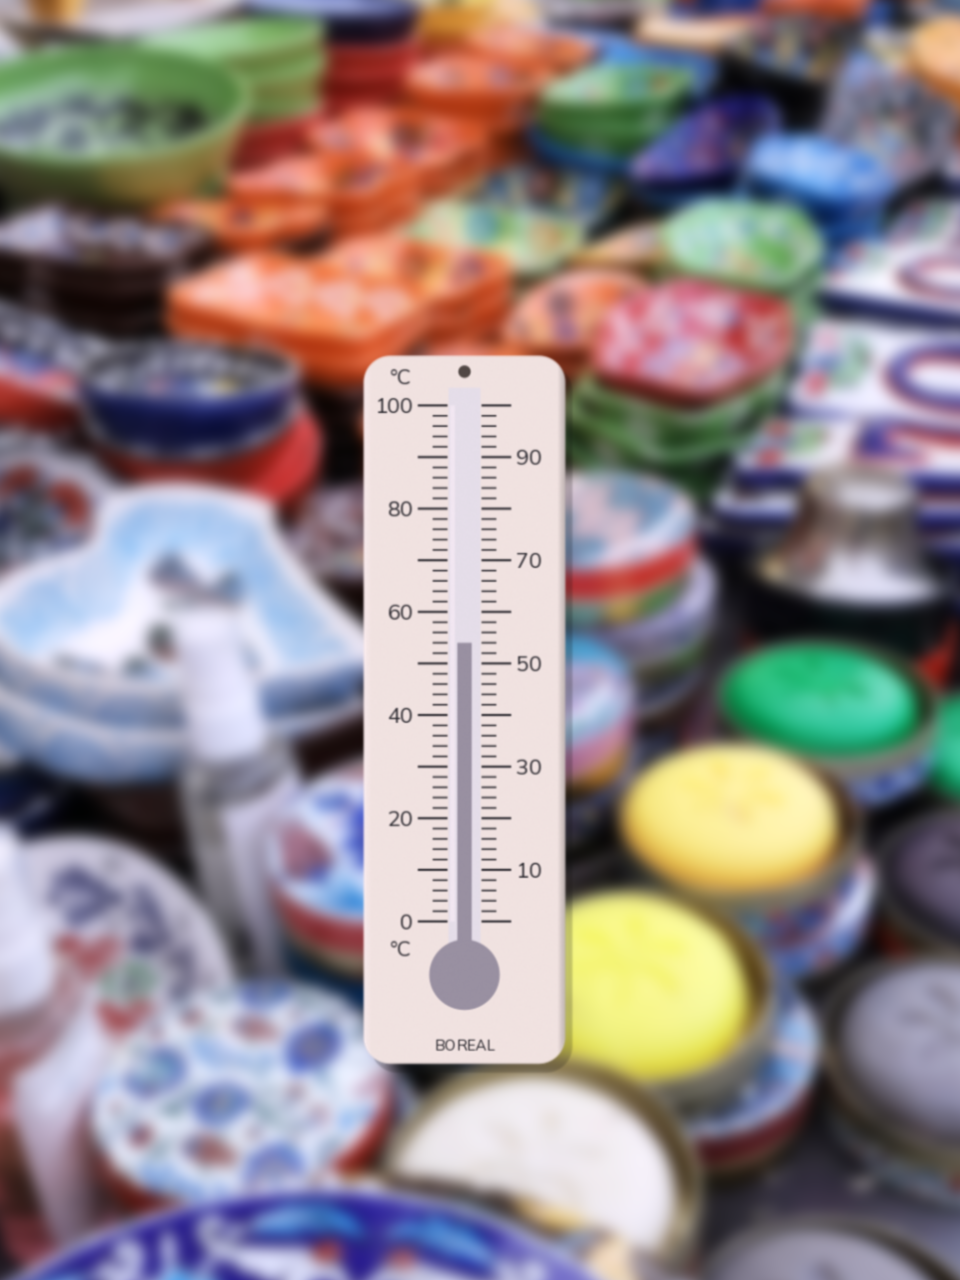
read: 54 °C
